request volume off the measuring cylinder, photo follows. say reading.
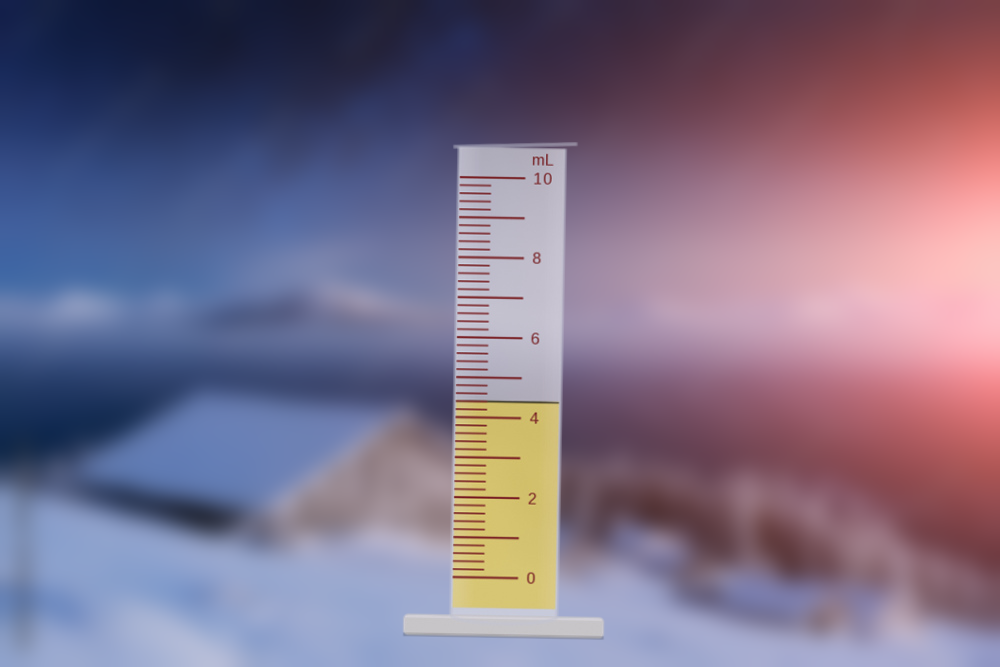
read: 4.4 mL
